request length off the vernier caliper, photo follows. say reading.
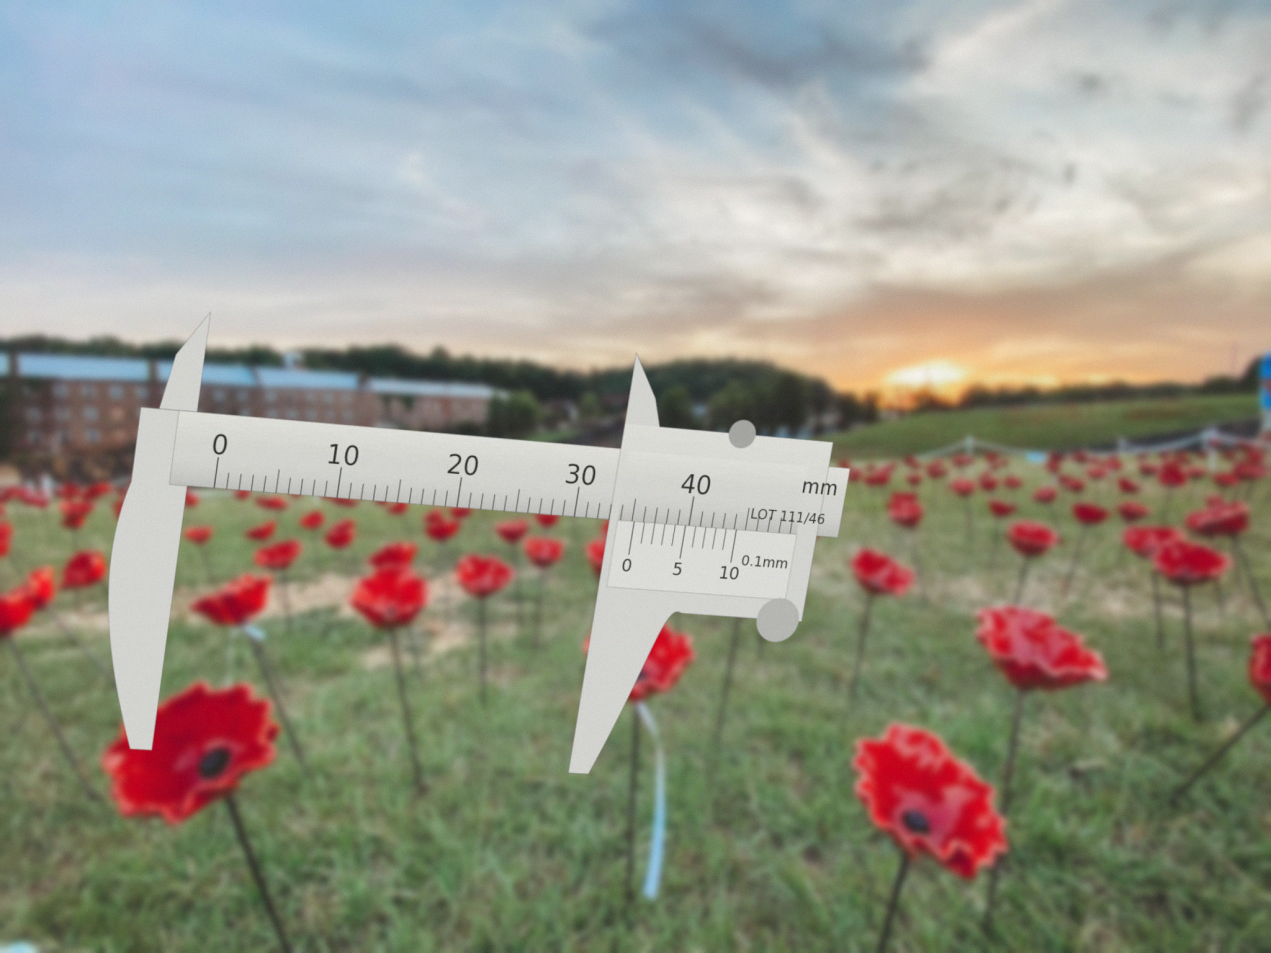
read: 35.2 mm
